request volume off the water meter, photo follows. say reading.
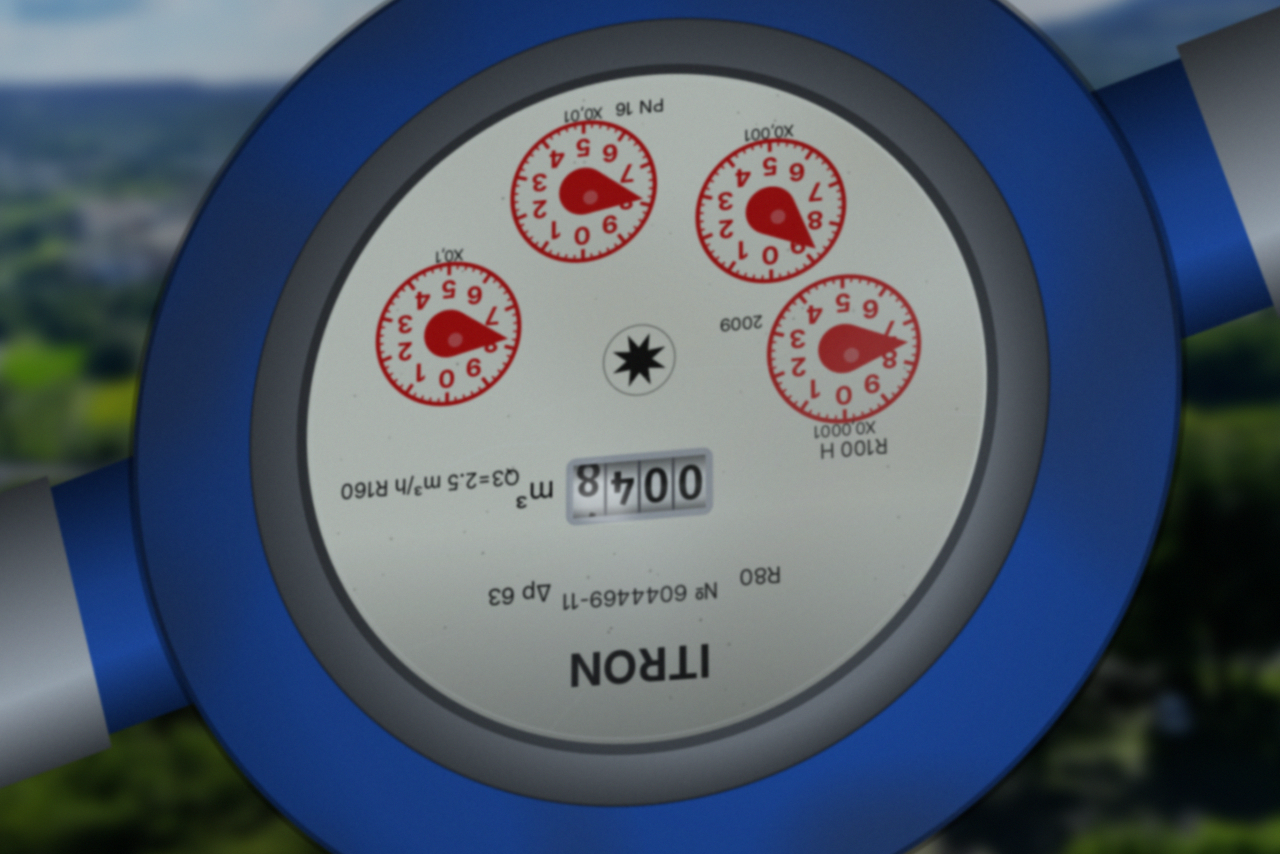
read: 47.7787 m³
